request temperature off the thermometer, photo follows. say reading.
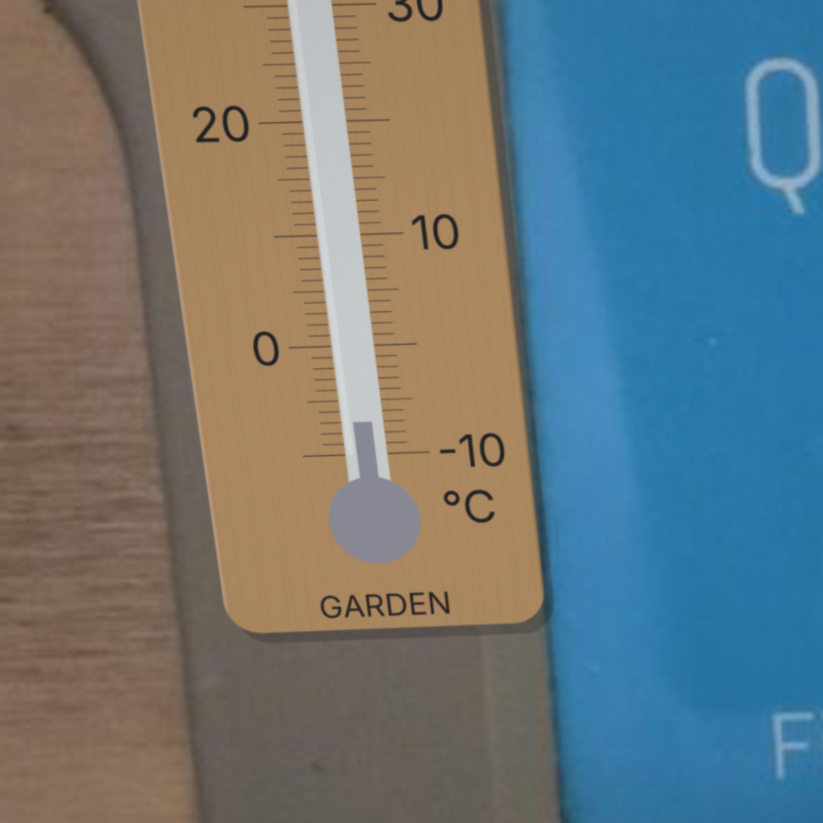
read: -7 °C
